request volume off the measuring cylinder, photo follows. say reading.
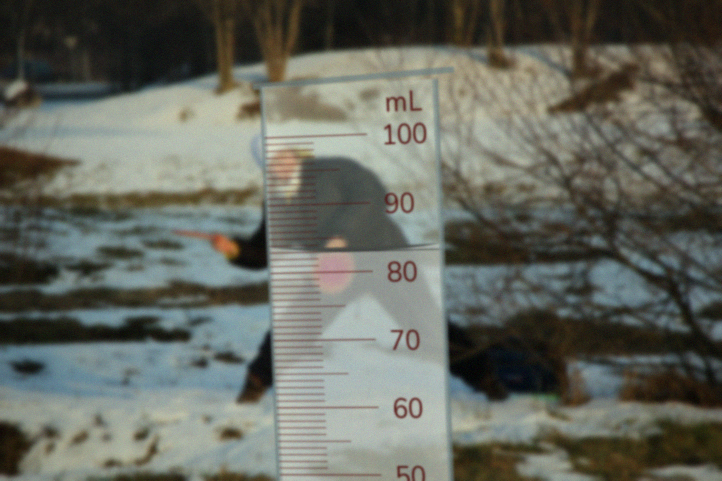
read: 83 mL
